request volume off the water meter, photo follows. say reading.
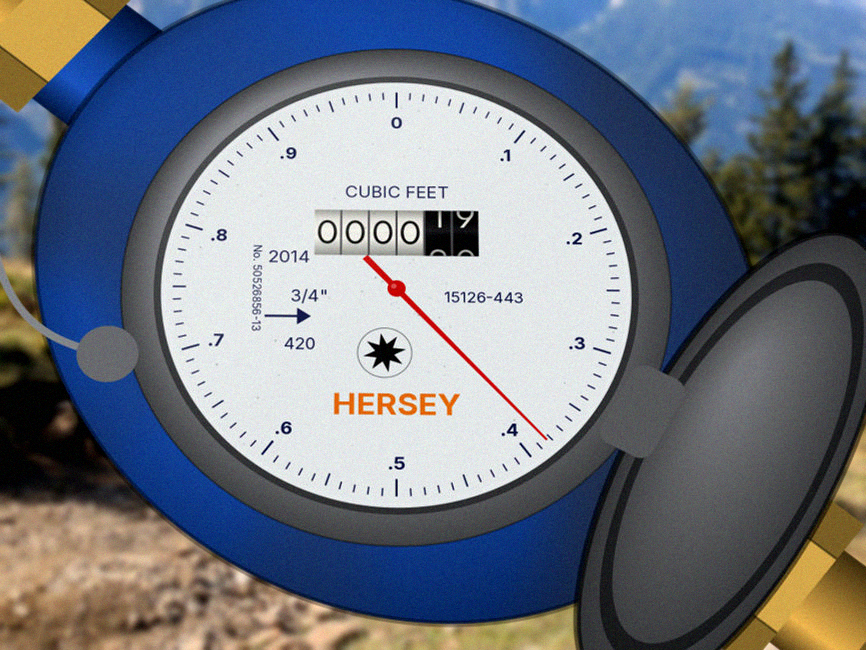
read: 19.38 ft³
